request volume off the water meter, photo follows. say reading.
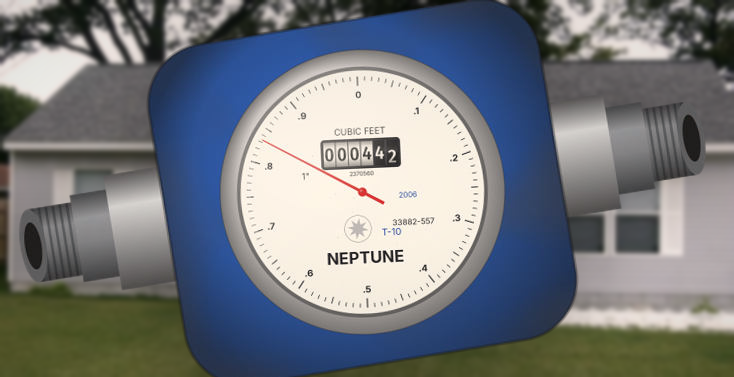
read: 441.83 ft³
